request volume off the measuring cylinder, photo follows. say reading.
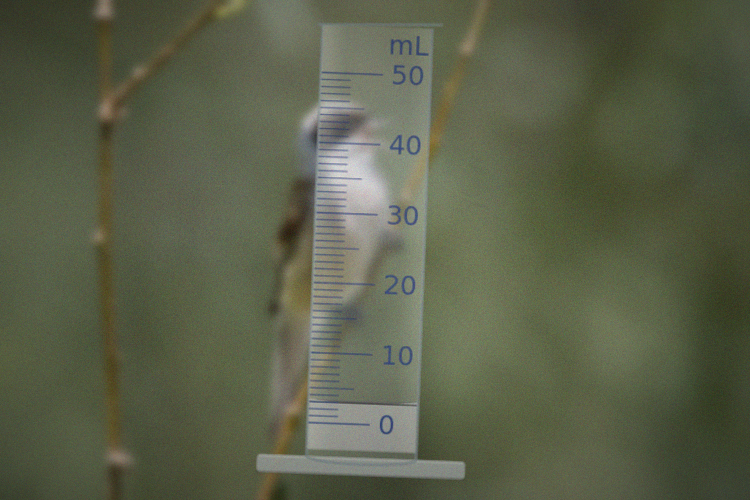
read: 3 mL
